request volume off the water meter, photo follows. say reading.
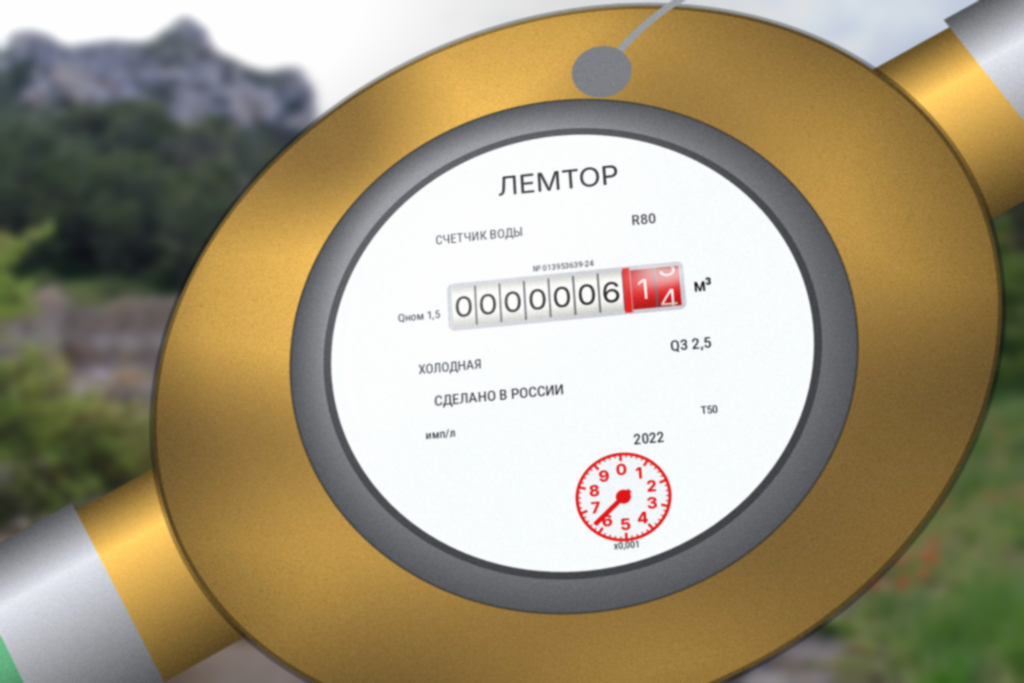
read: 6.136 m³
